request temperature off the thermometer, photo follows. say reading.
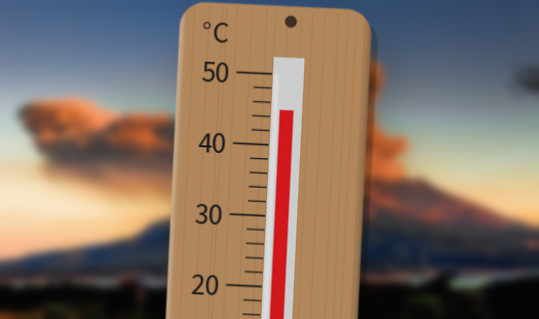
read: 45 °C
